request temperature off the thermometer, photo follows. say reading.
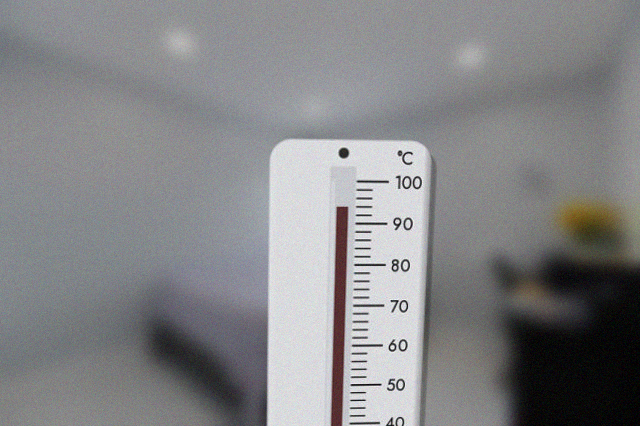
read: 94 °C
